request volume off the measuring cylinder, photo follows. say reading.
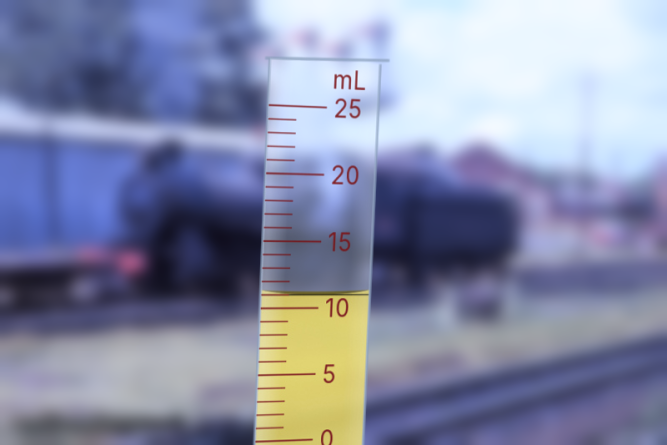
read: 11 mL
